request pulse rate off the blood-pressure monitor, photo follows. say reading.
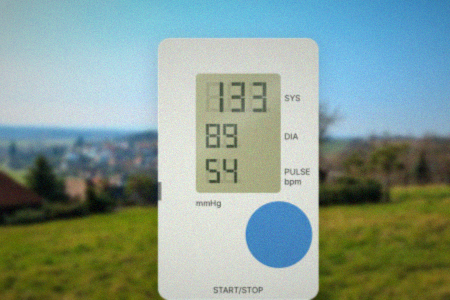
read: 54 bpm
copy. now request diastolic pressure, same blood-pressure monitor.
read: 89 mmHg
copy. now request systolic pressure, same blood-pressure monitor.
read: 133 mmHg
